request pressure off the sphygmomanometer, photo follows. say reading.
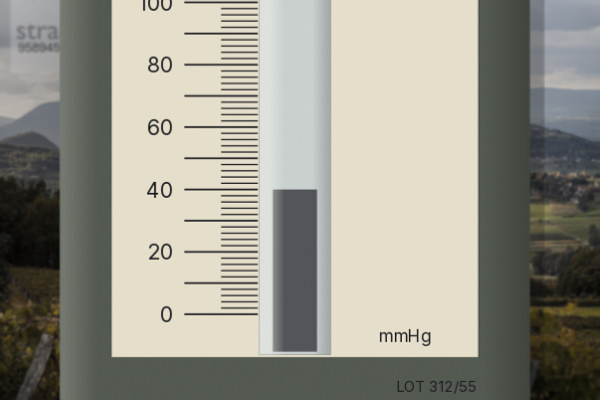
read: 40 mmHg
